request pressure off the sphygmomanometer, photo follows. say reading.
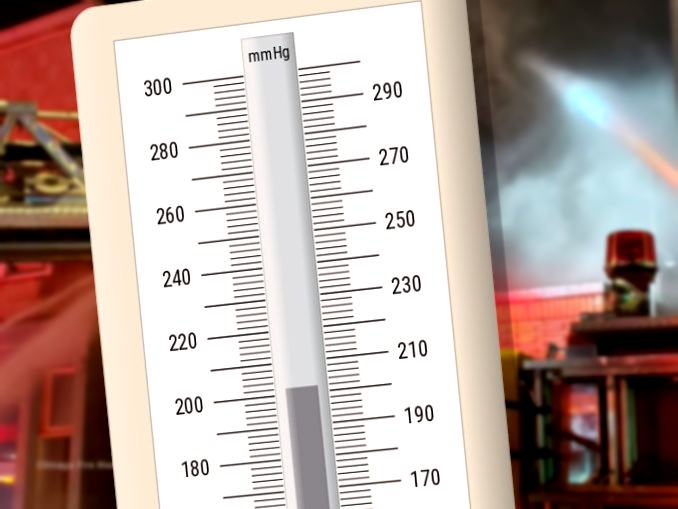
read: 202 mmHg
